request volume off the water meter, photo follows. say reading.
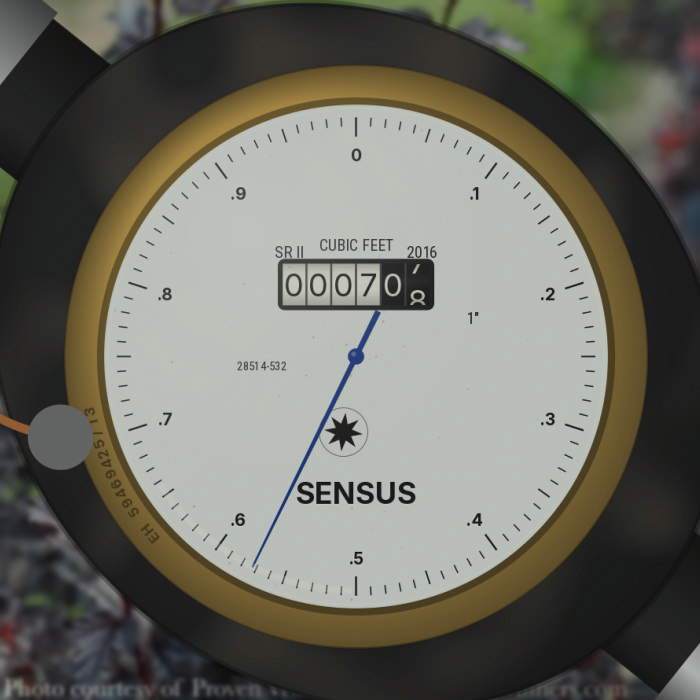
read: 707.57 ft³
